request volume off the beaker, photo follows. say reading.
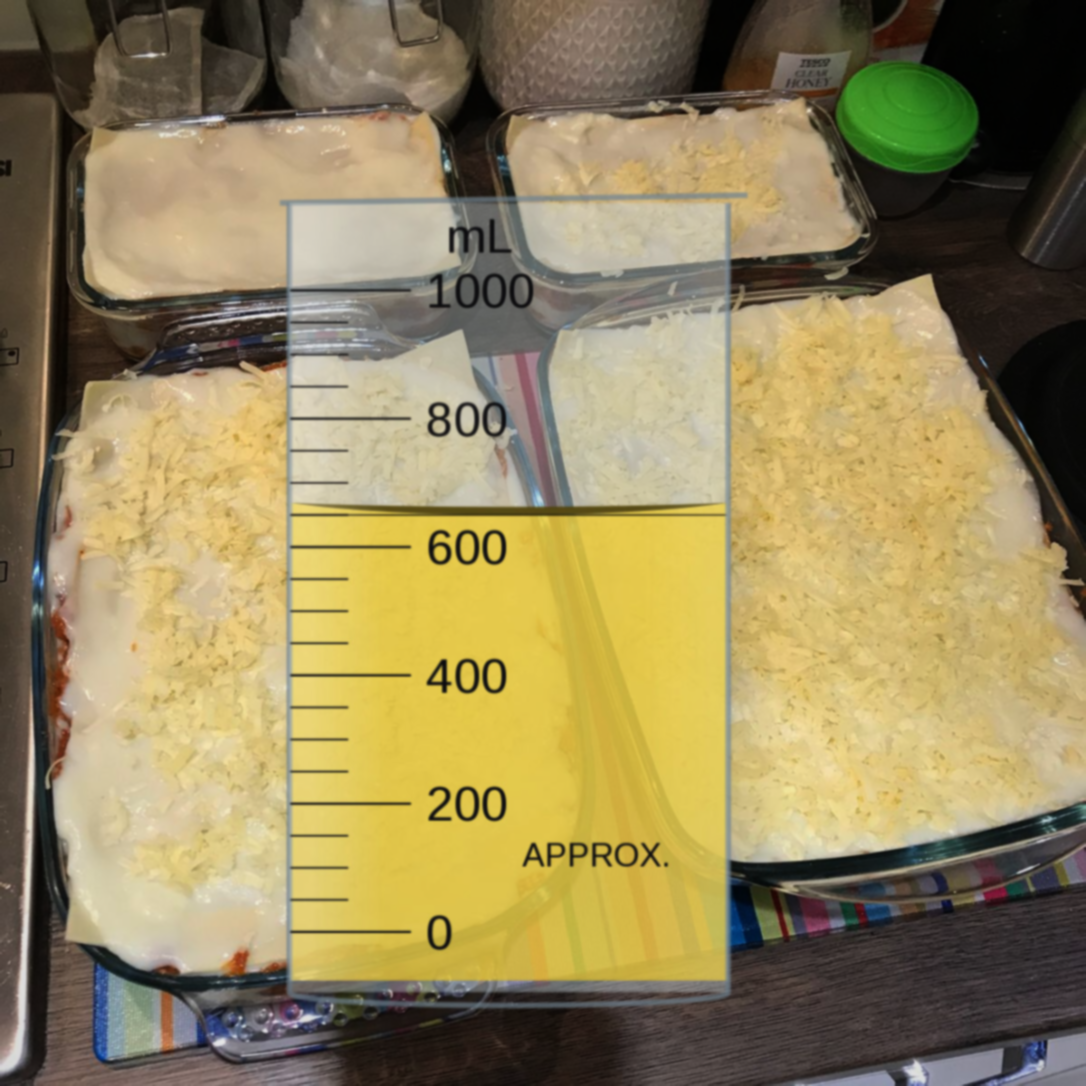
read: 650 mL
